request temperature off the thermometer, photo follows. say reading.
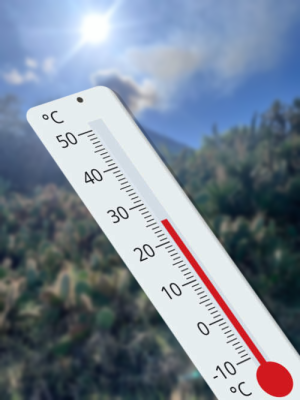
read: 25 °C
